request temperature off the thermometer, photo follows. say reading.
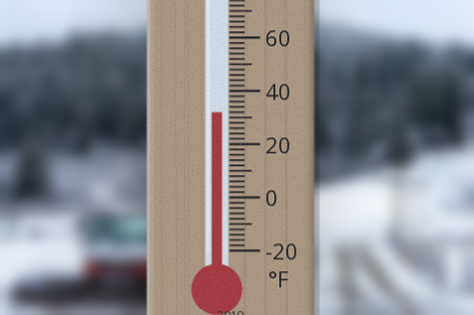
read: 32 °F
